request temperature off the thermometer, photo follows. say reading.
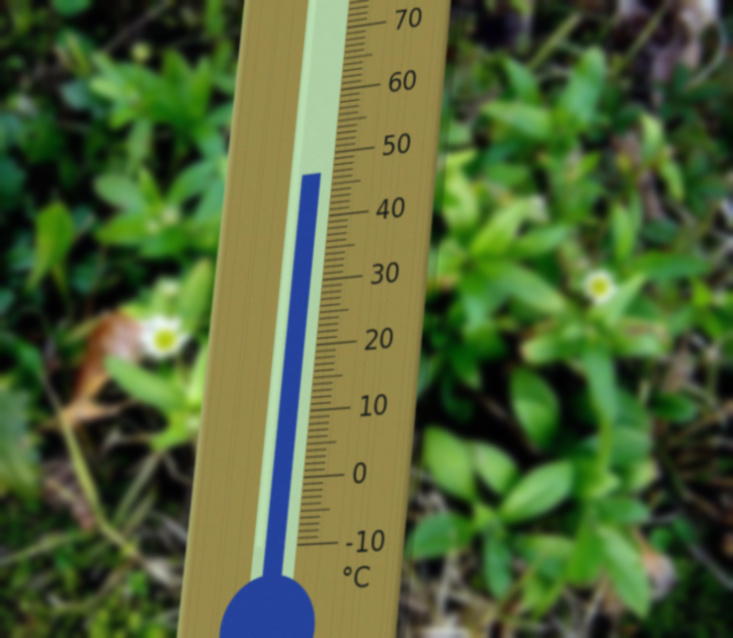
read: 47 °C
